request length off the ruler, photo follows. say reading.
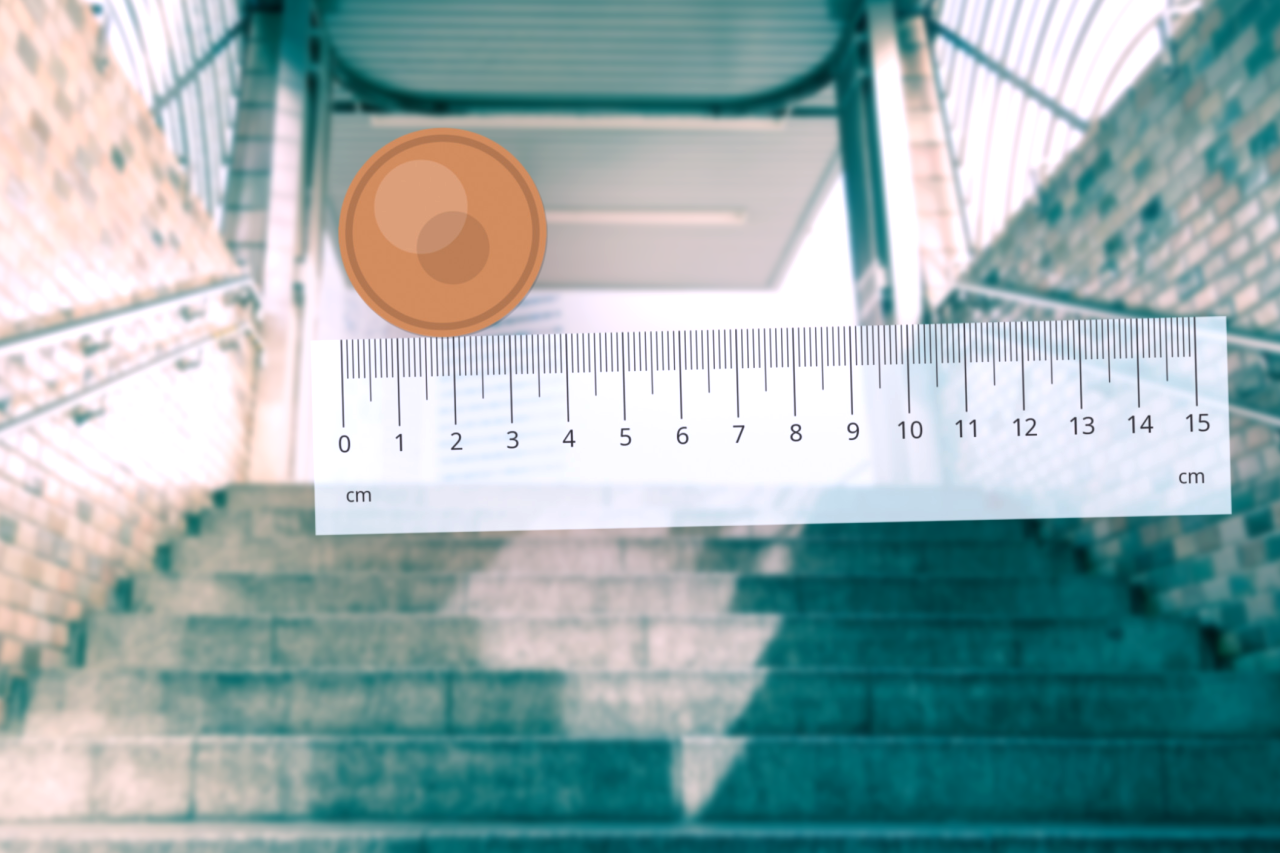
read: 3.7 cm
